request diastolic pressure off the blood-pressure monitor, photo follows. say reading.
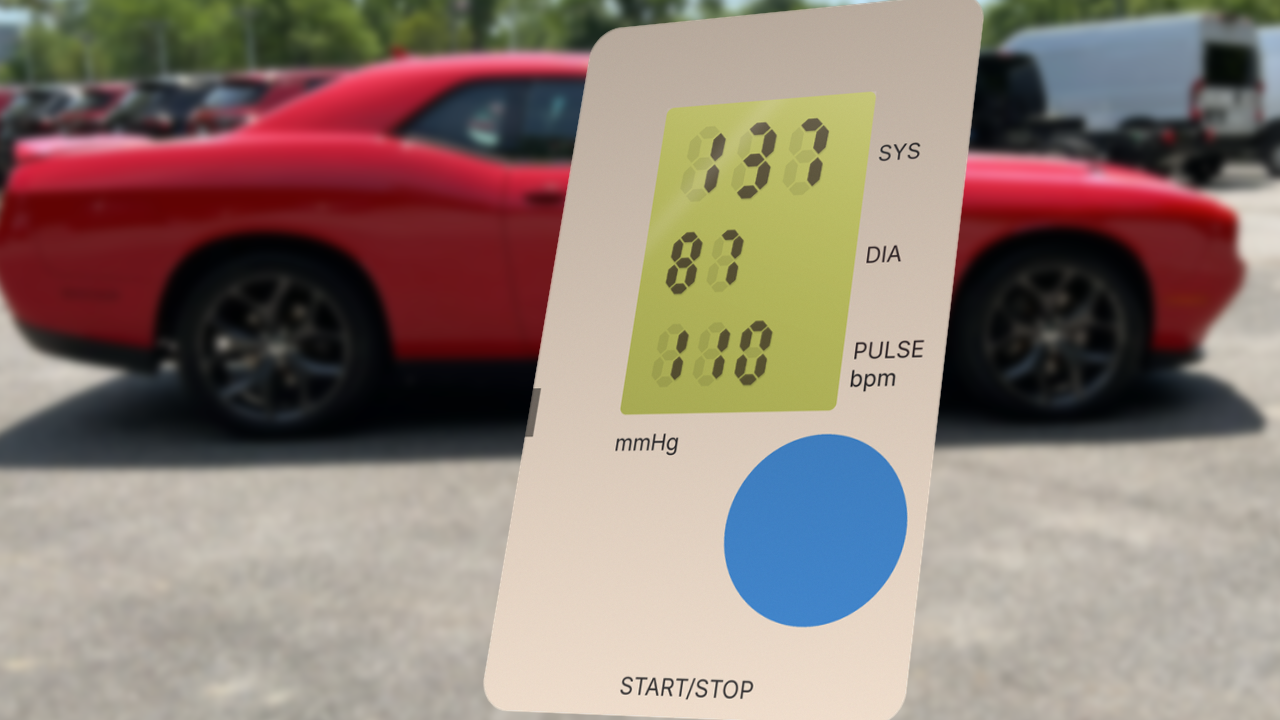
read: 87 mmHg
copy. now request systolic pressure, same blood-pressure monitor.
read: 137 mmHg
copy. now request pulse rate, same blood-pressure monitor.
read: 110 bpm
